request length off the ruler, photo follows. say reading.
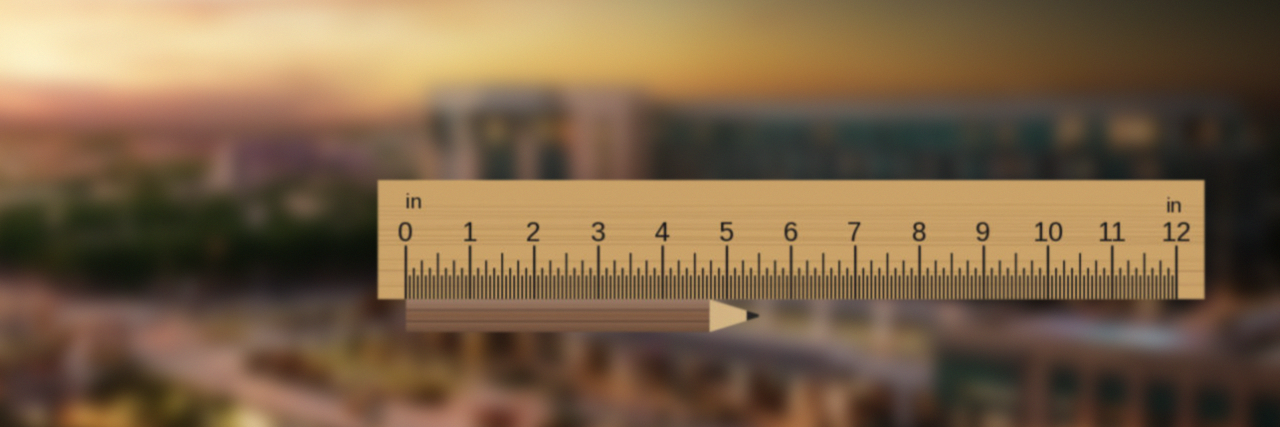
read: 5.5 in
